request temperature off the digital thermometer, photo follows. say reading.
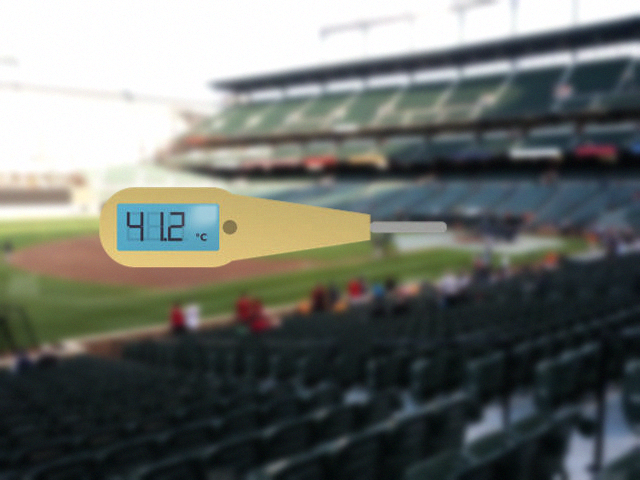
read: 41.2 °C
